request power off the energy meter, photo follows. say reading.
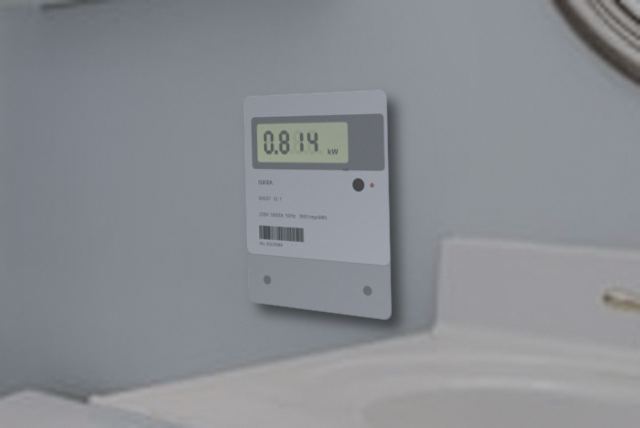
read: 0.814 kW
